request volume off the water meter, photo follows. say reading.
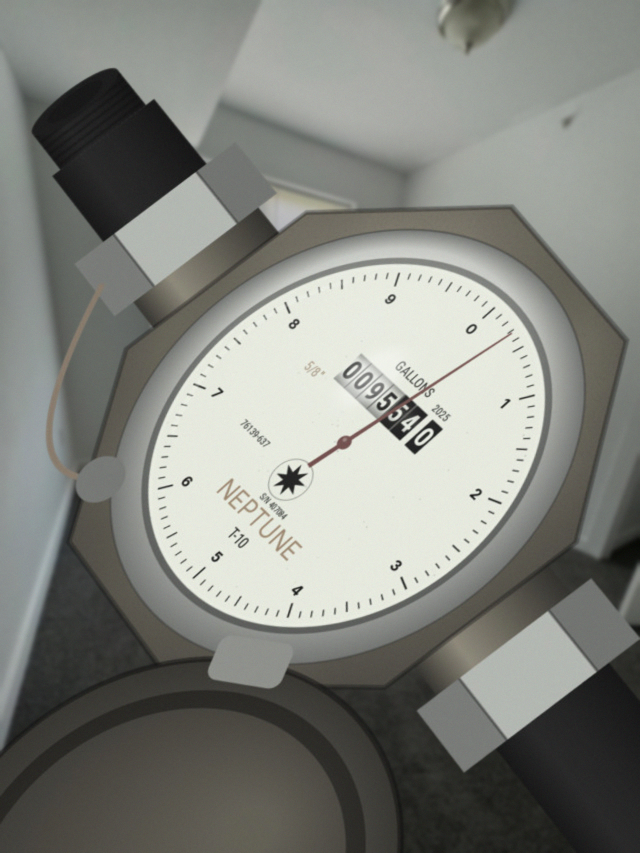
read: 95540.3 gal
